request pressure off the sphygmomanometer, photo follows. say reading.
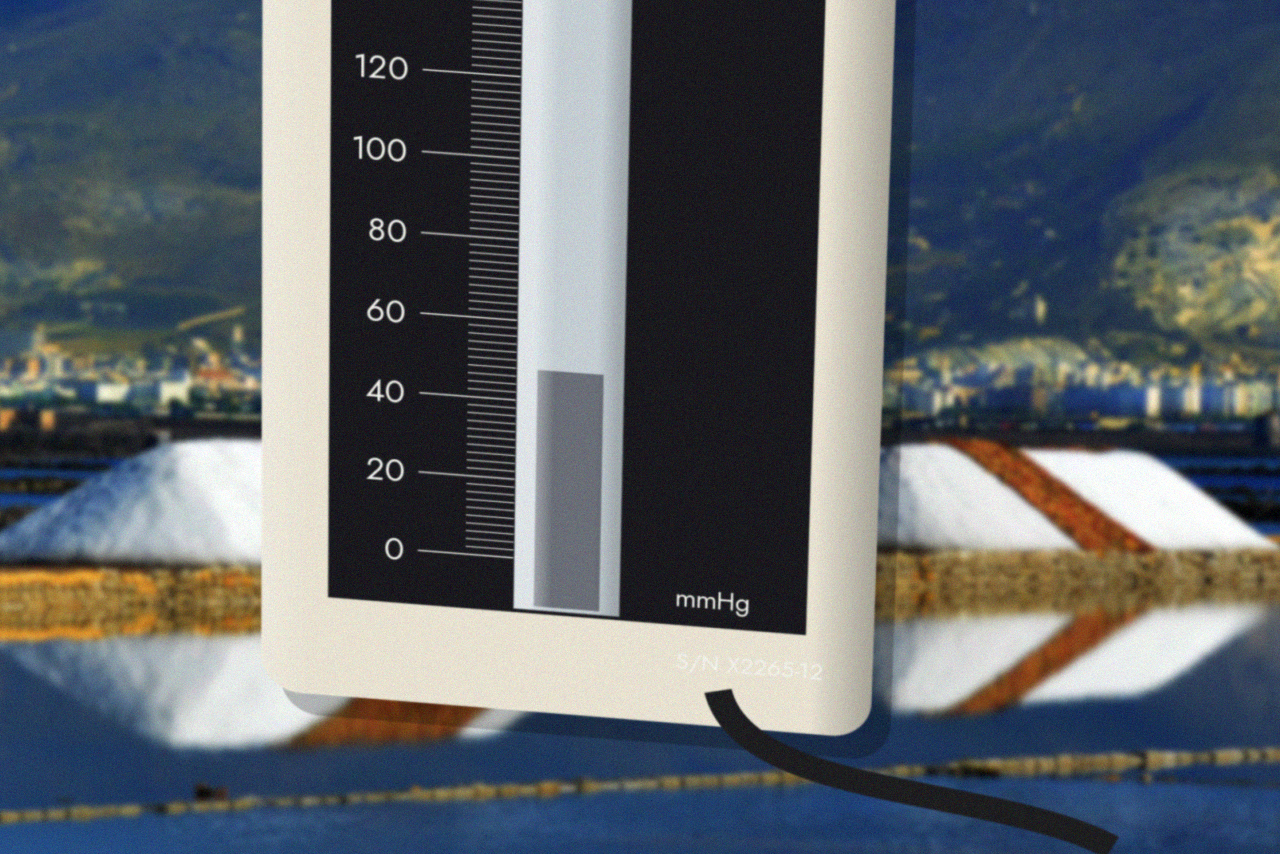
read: 48 mmHg
